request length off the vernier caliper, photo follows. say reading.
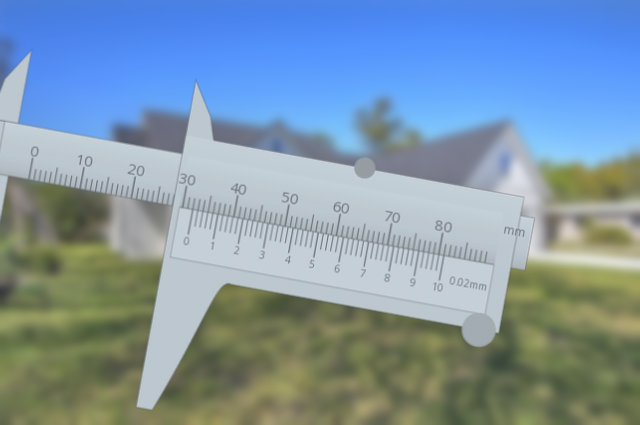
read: 32.0 mm
